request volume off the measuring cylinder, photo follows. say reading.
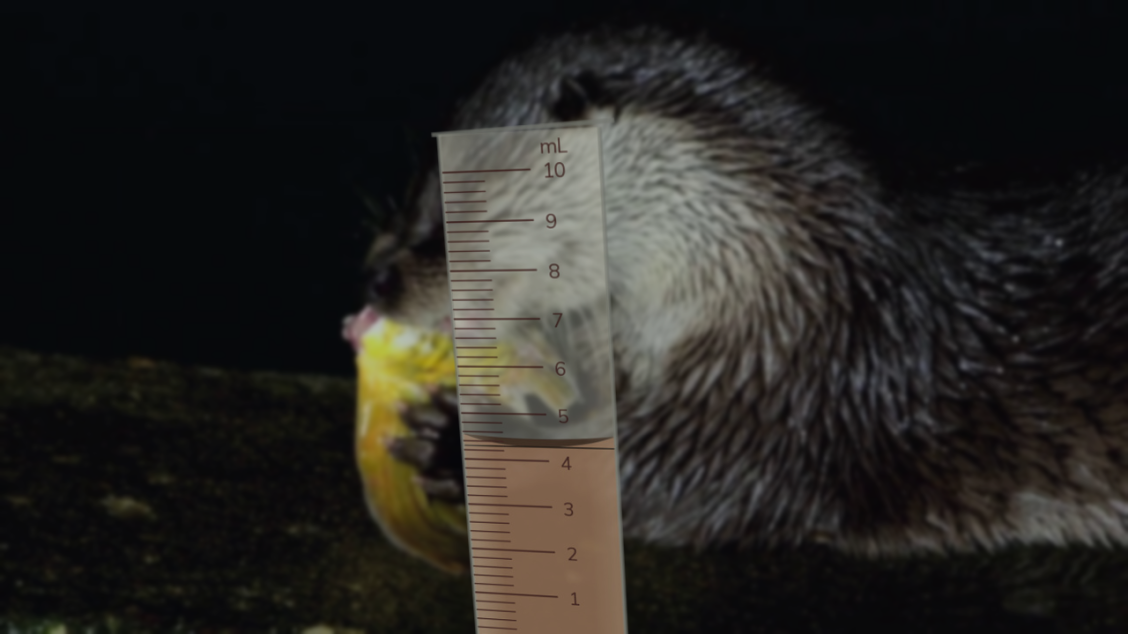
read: 4.3 mL
